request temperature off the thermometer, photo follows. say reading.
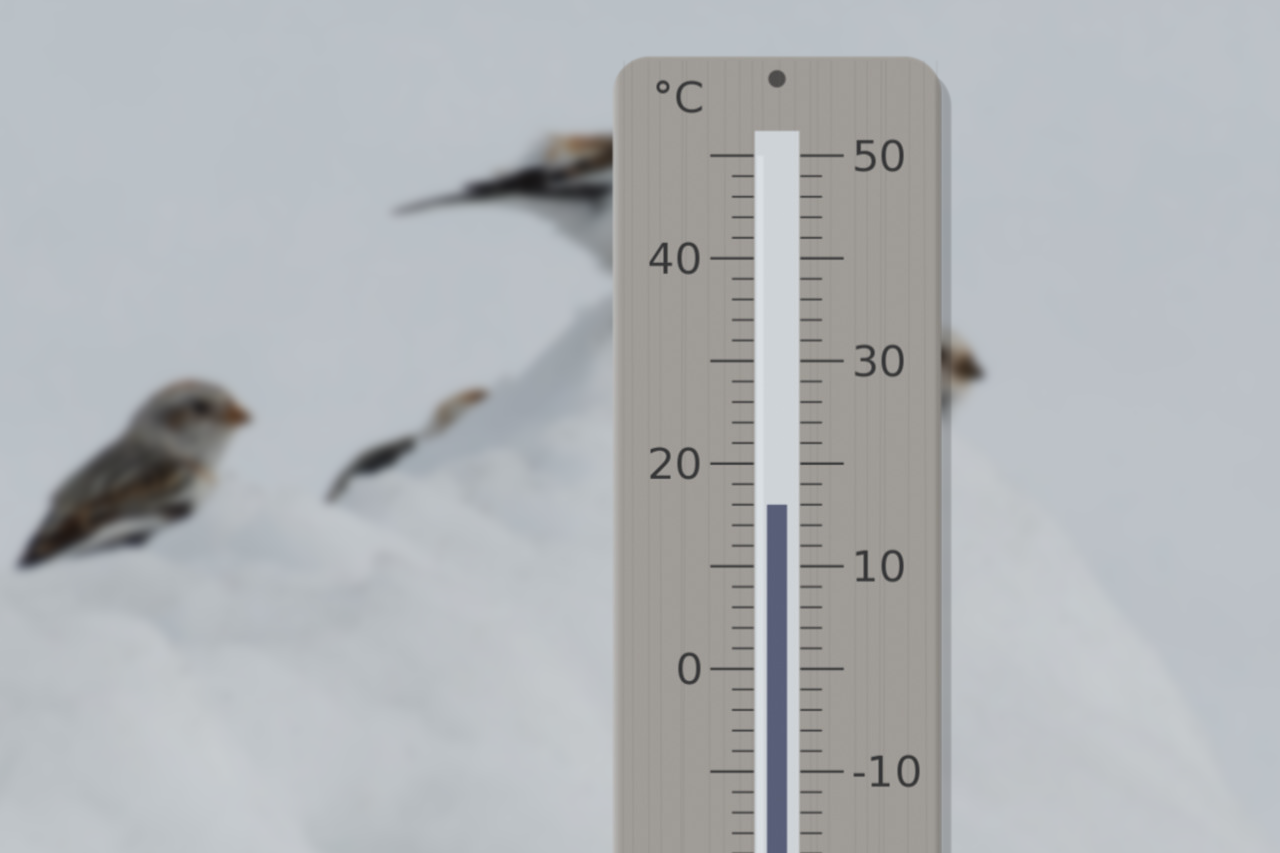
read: 16 °C
